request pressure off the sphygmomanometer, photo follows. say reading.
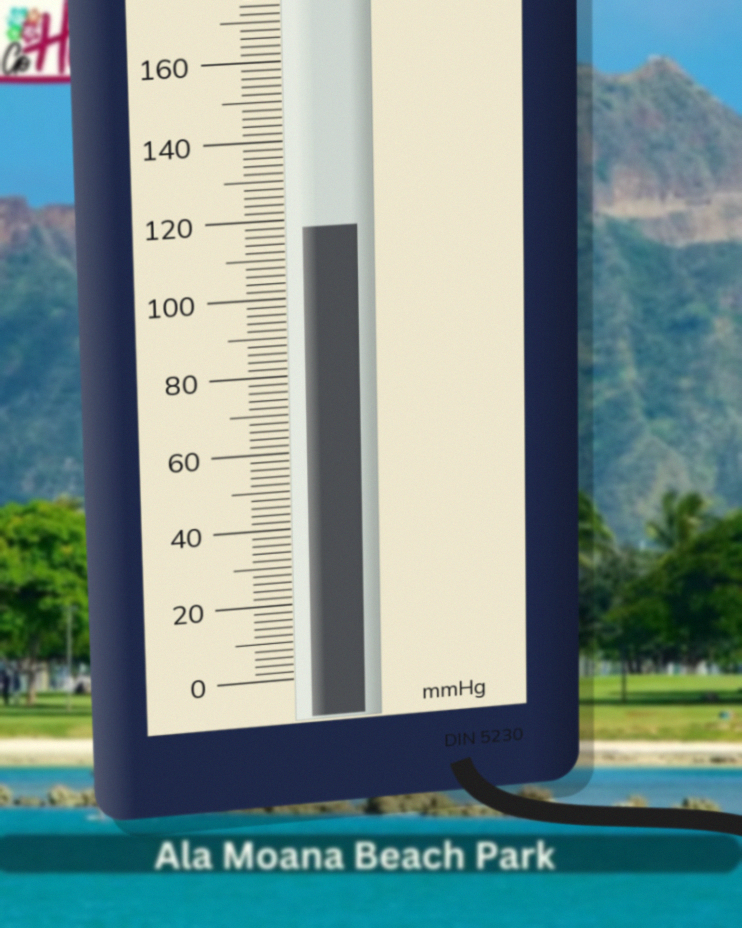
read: 118 mmHg
